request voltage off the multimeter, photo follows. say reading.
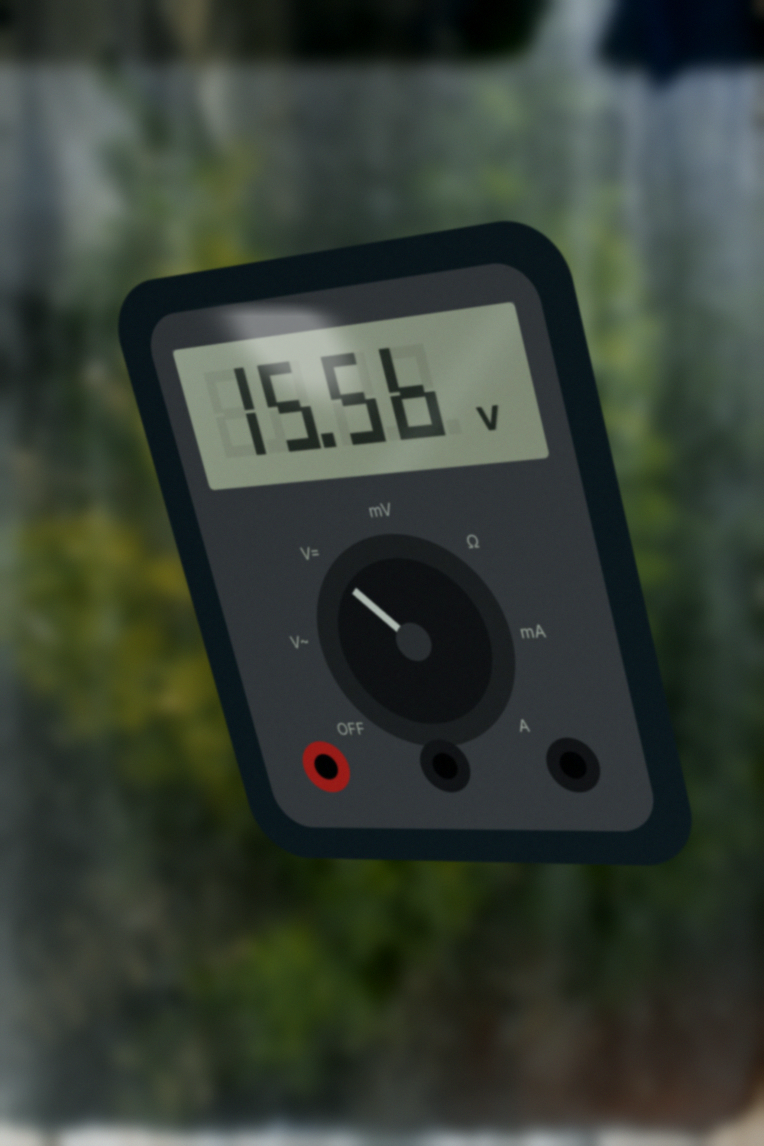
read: 15.56 V
